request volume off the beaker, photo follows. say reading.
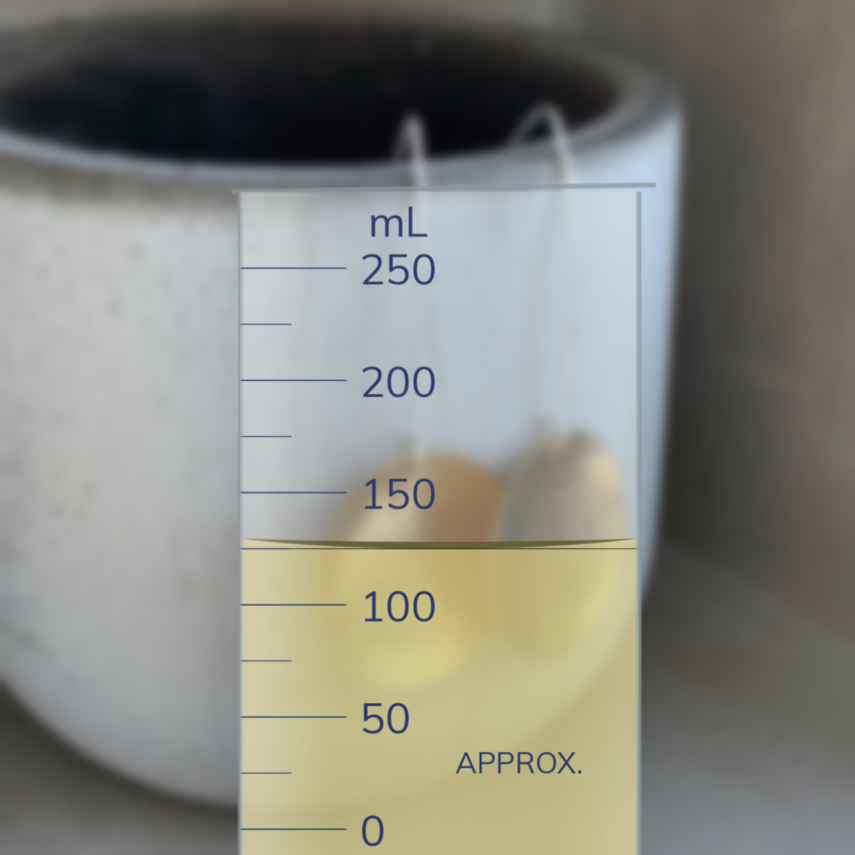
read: 125 mL
